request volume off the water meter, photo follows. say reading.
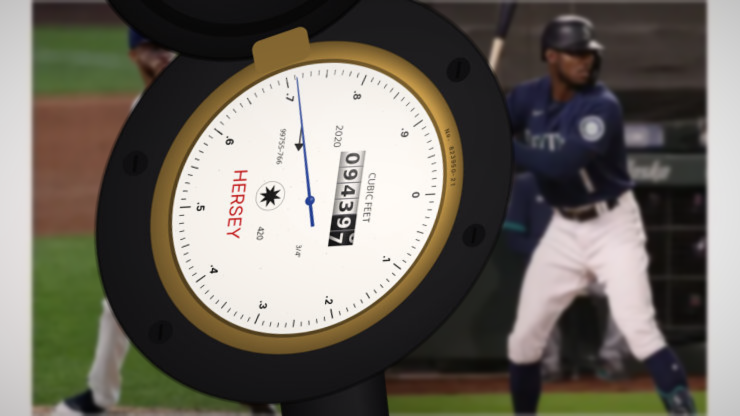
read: 94396.71 ft³
